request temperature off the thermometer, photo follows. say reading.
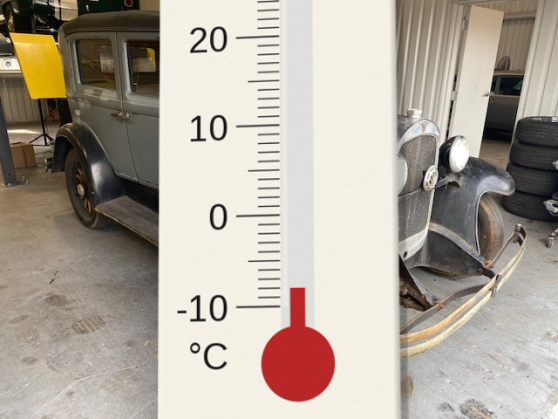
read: -8 °C
